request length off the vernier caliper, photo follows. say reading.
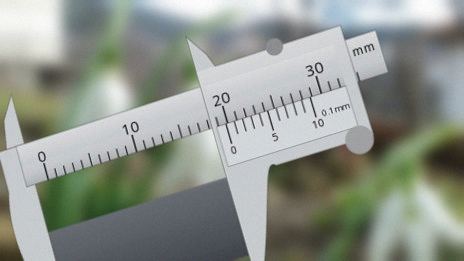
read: 19.8 mm
